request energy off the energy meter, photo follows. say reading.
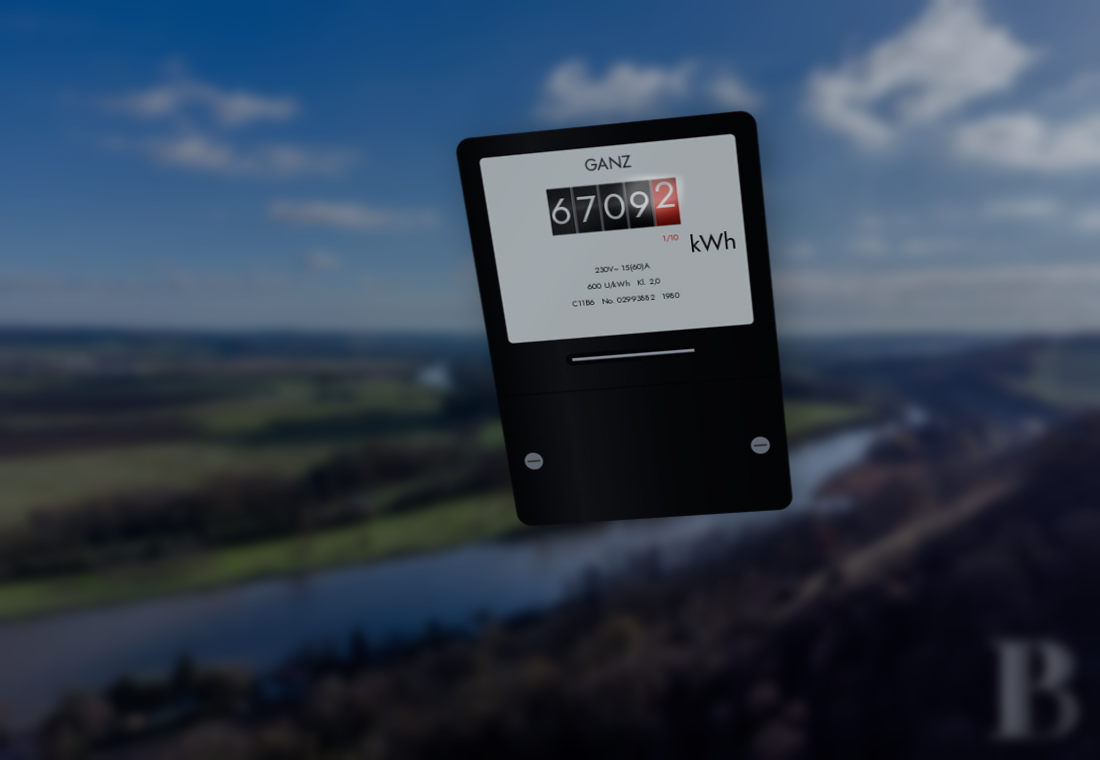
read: 6709.2 kWh
